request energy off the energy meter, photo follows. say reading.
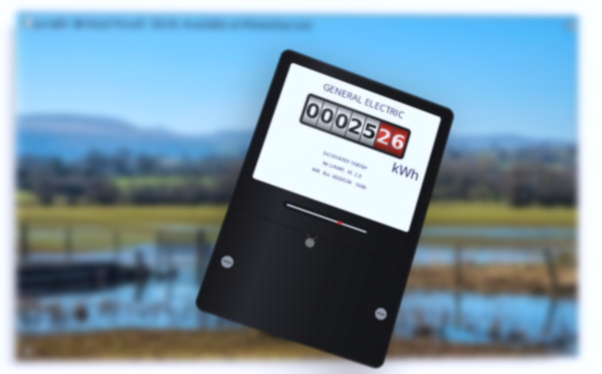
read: 25.26 kWh
